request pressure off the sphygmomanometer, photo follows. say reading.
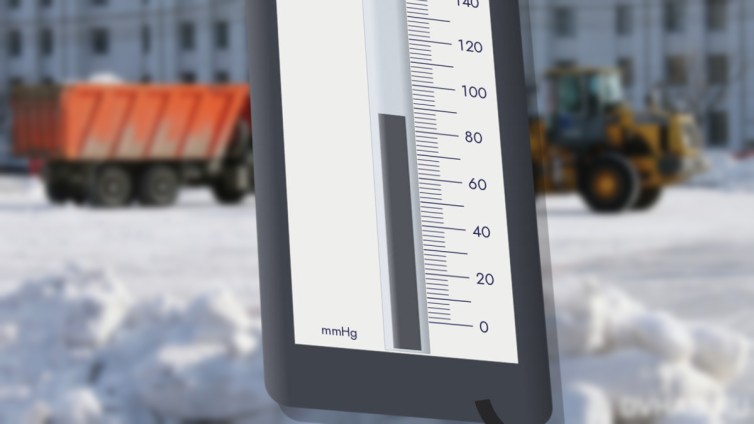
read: 86 mmHg
